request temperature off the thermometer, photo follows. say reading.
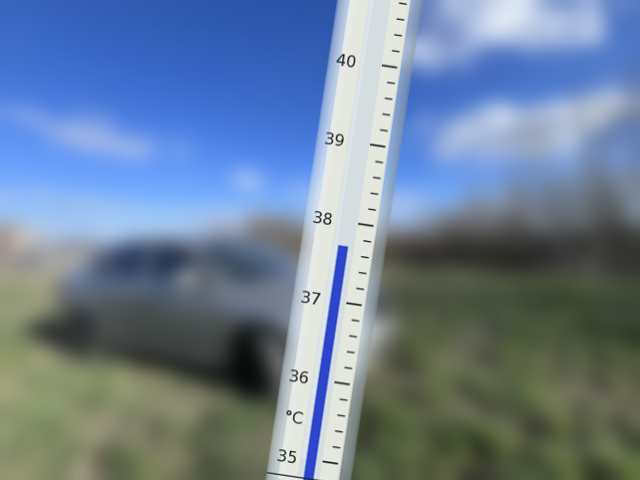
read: 37.7 °C
